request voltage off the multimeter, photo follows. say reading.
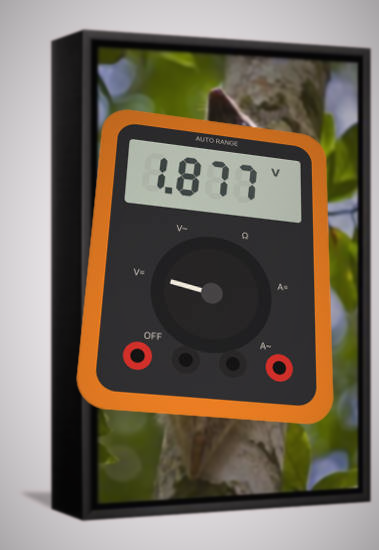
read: 1.877 V
